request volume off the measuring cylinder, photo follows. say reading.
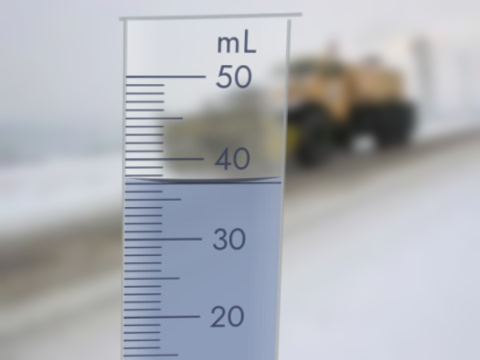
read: 37 mL
